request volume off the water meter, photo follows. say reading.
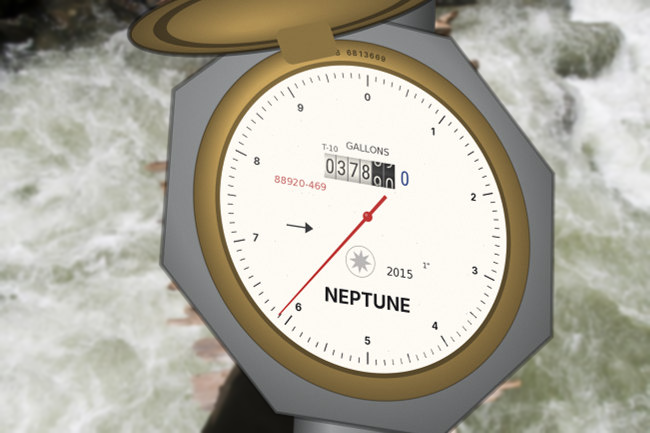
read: 378896.1 gal
